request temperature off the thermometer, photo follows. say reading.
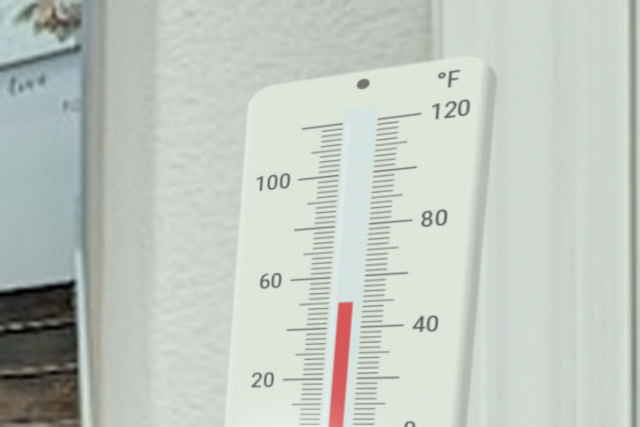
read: 50 °F
